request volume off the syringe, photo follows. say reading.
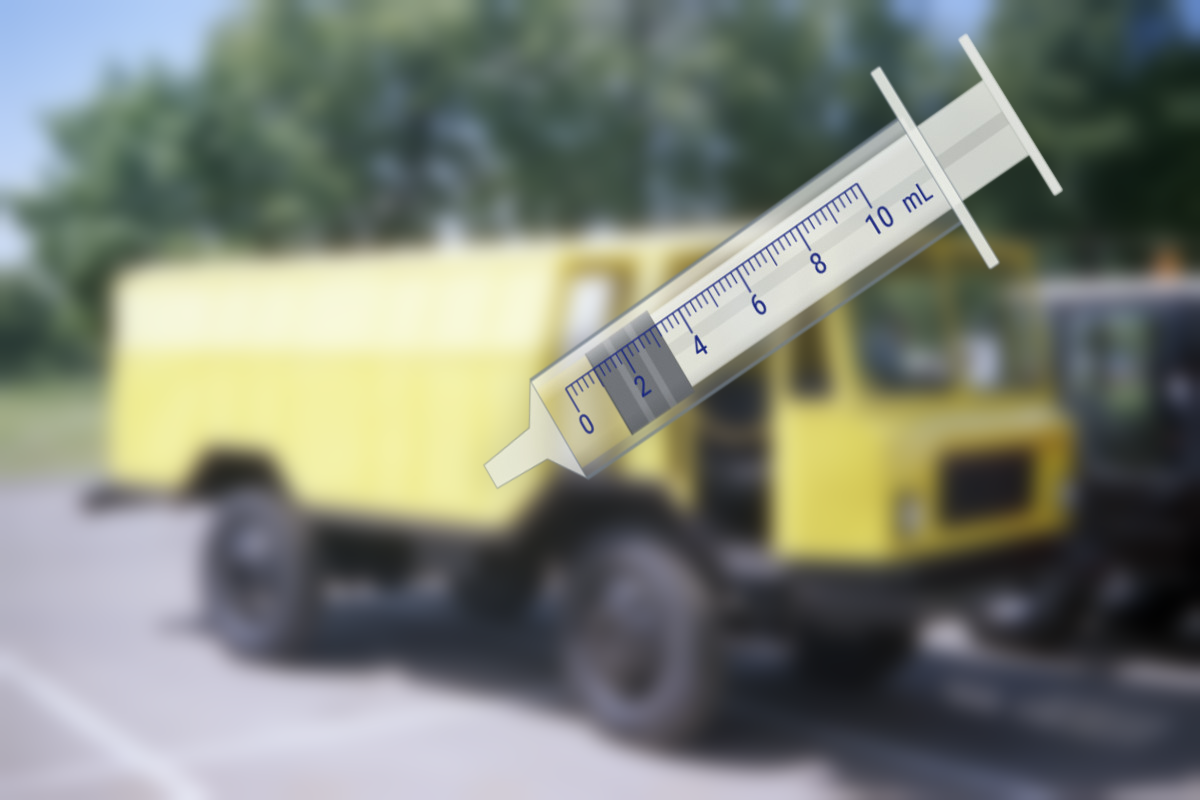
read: 1 mL
